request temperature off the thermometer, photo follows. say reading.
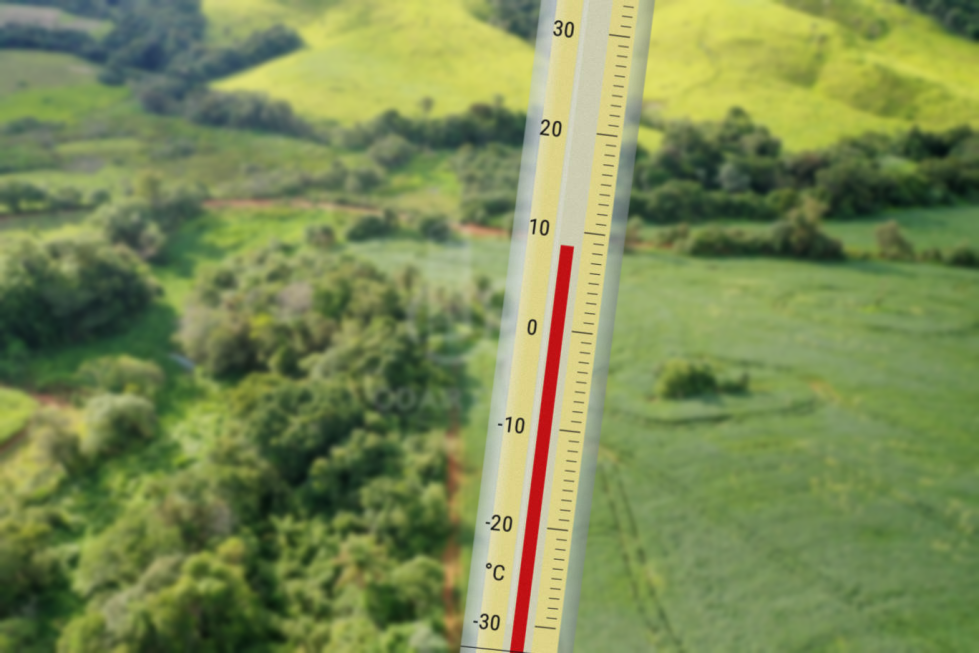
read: 8.5 °C
